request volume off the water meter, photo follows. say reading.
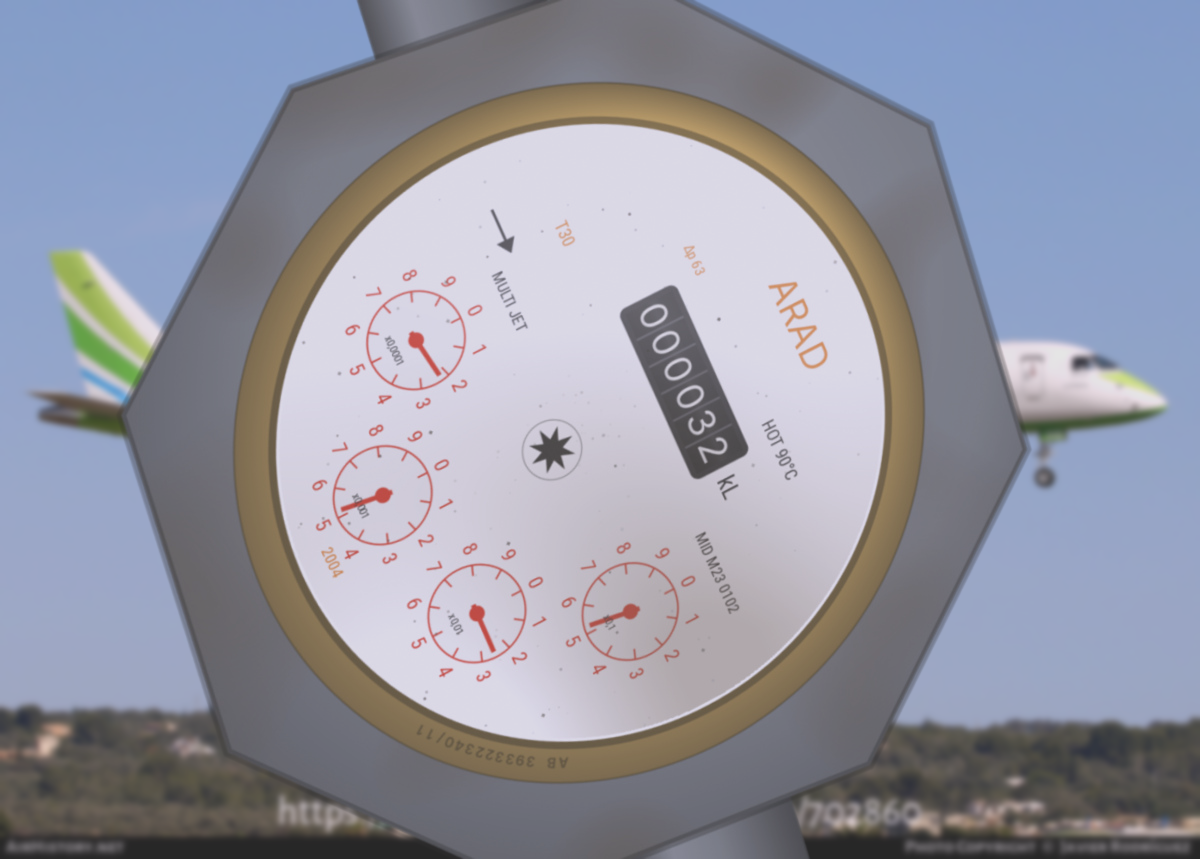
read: 32.5252 kL
